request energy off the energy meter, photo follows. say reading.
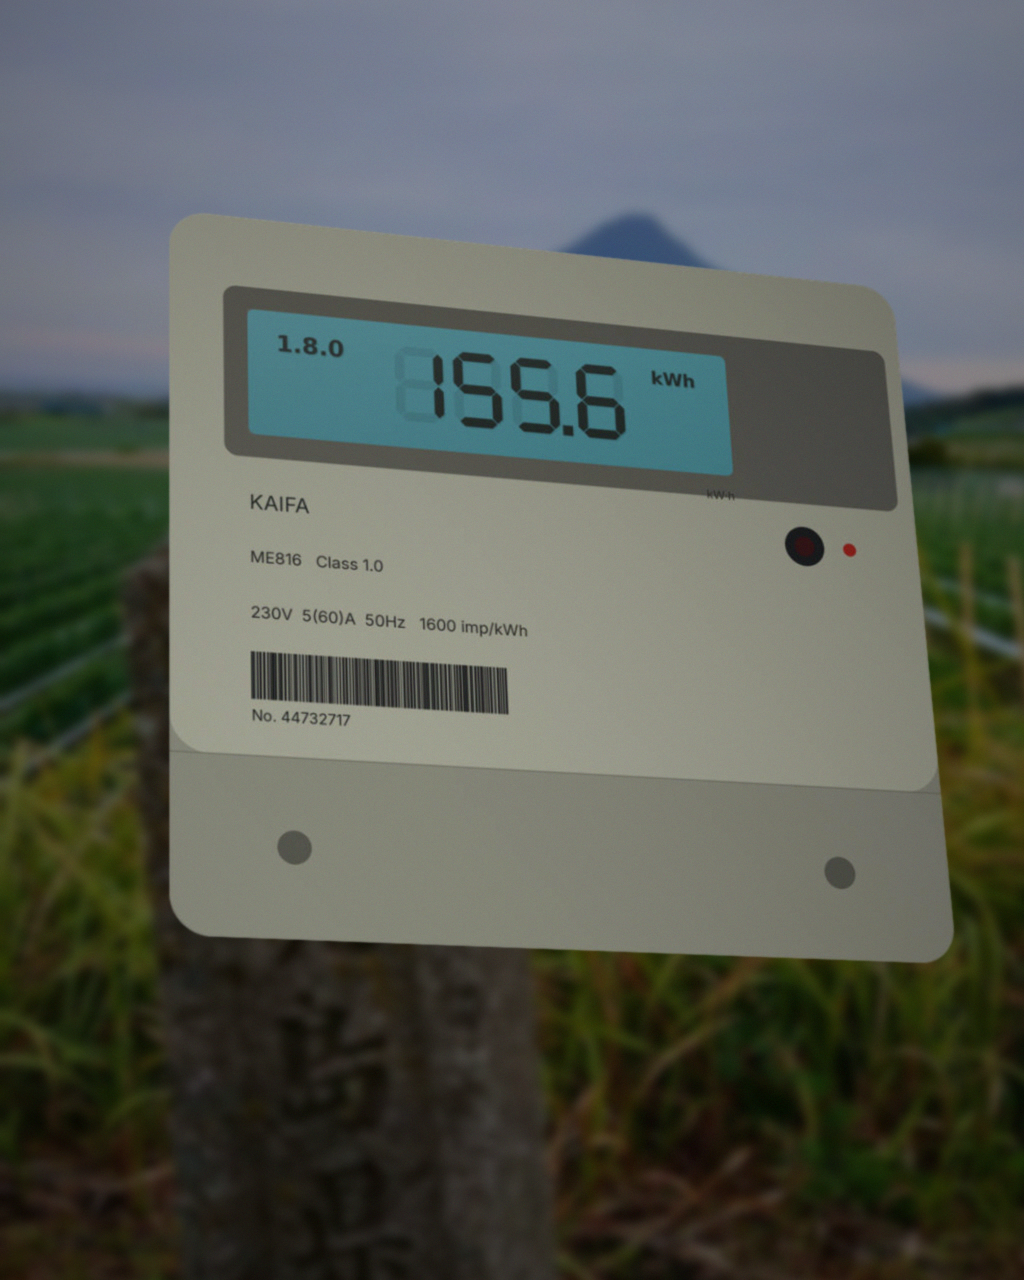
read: 155.6 kWh
